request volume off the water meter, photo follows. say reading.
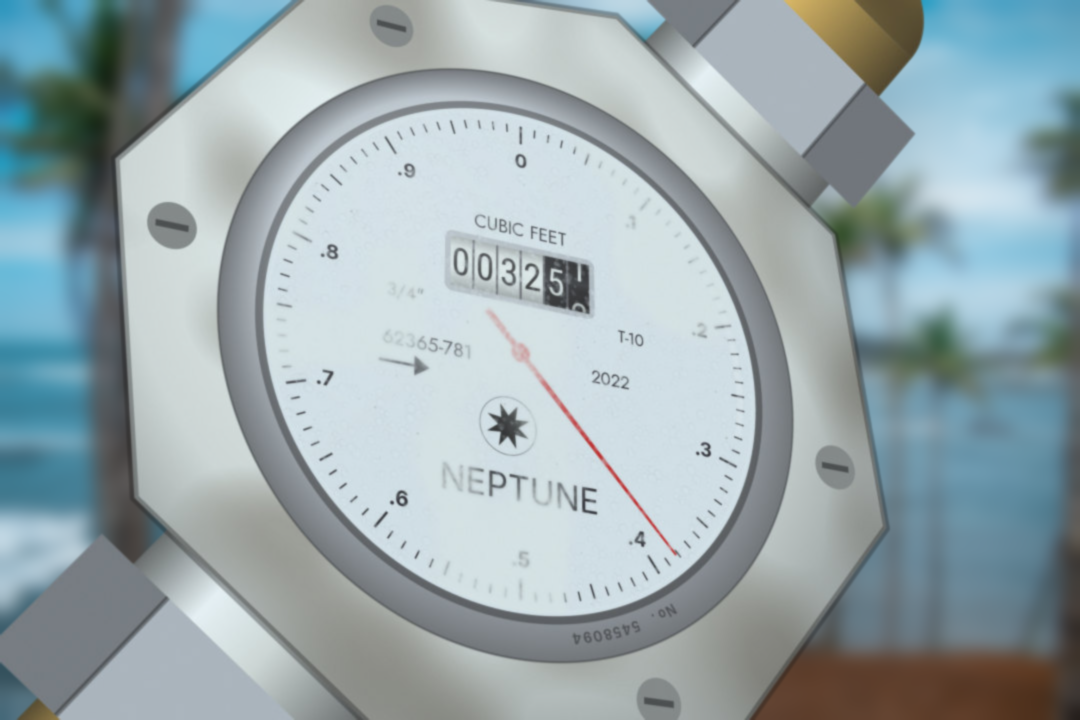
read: 3251.38 ft³
